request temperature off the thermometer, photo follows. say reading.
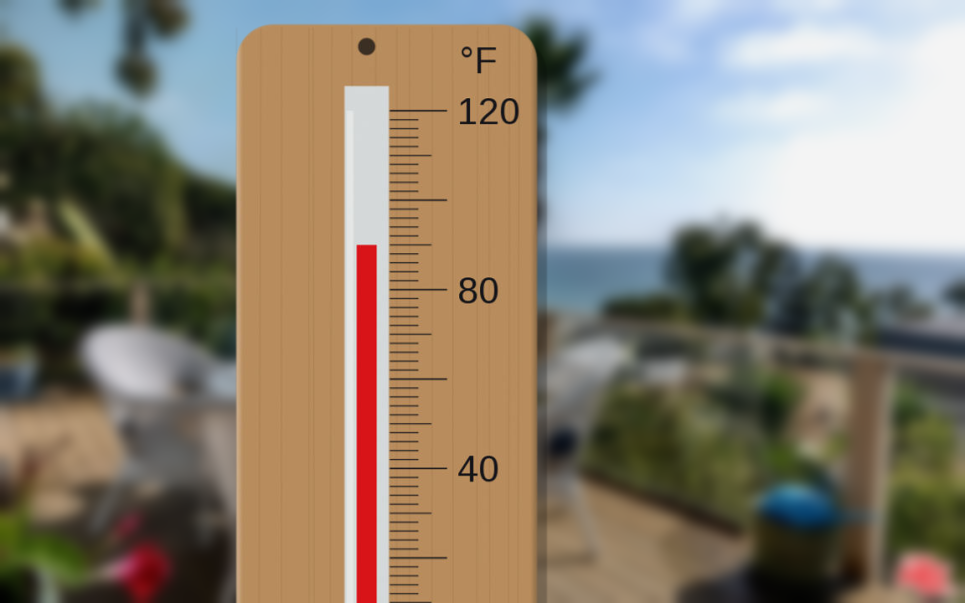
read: 90 °F
